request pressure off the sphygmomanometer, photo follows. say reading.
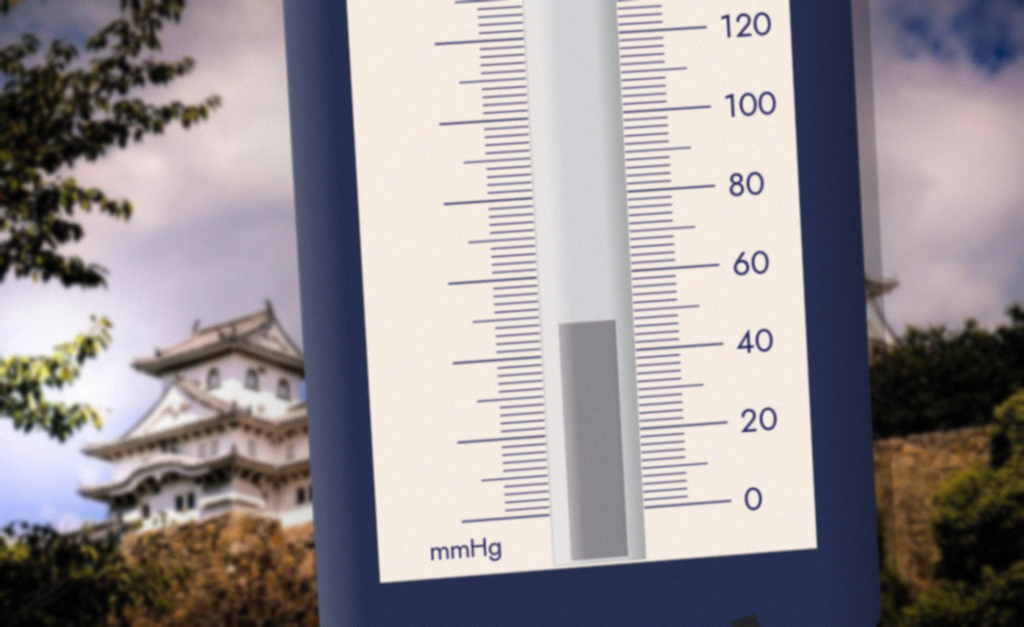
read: 48 mmHg
